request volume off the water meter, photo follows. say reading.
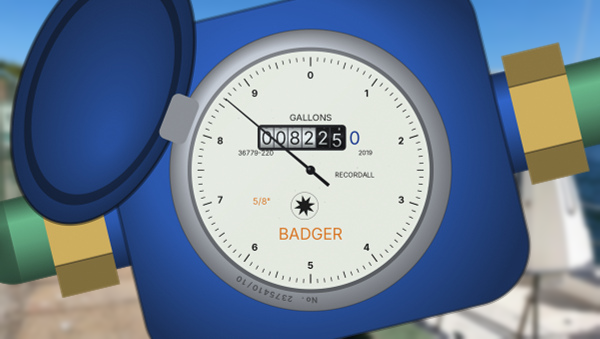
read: 82248.6 gal
